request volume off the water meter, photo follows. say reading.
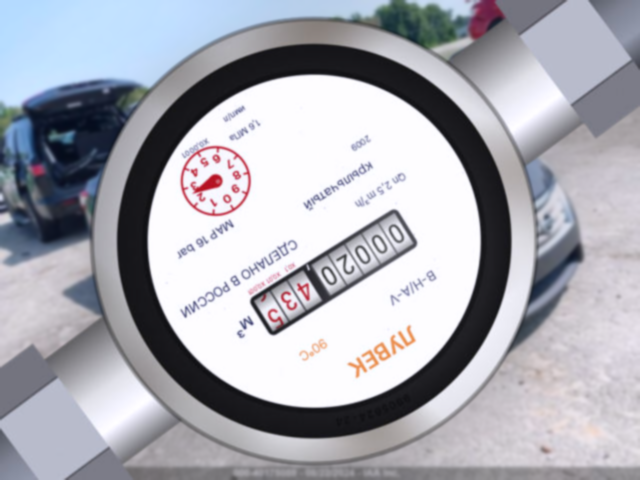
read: 20.4352 m³
